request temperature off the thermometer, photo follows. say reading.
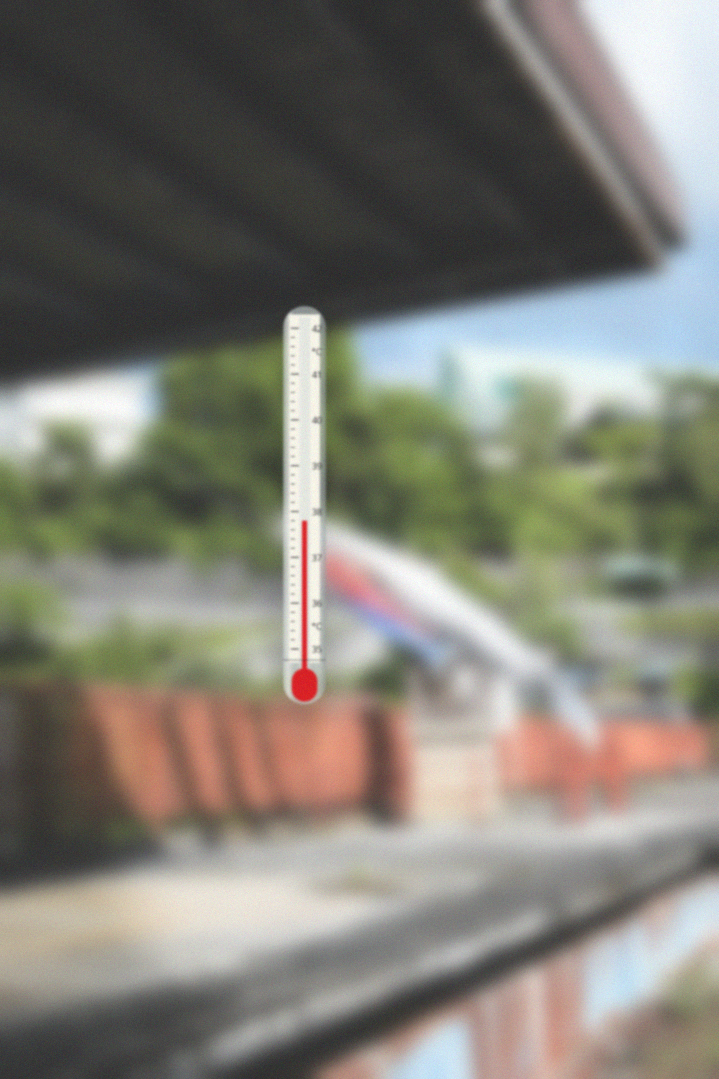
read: 37.8 °C
